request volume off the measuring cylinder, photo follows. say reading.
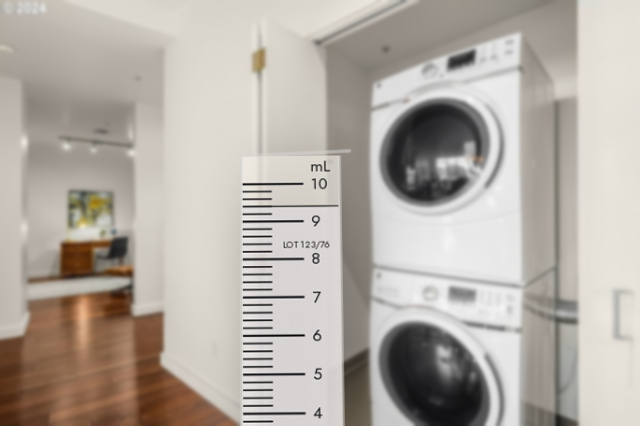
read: 9.4 mL
